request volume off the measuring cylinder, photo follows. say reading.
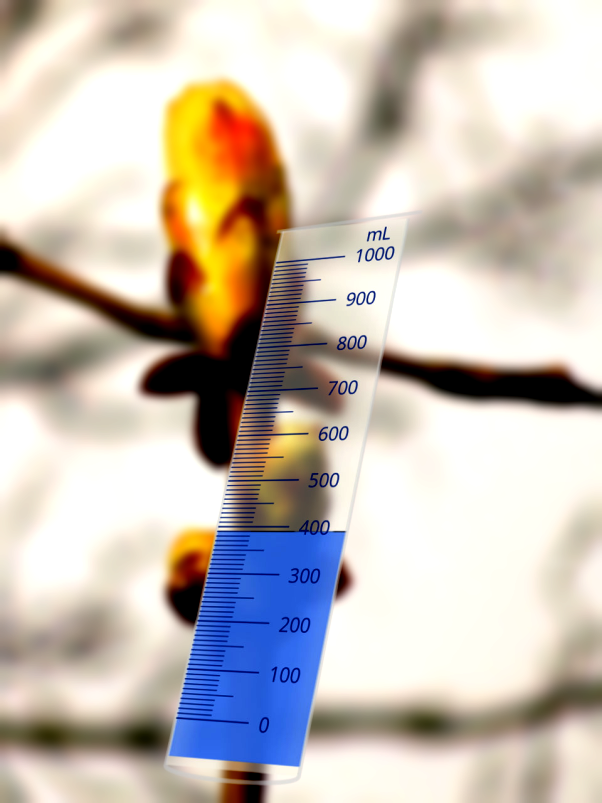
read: 390 mL
